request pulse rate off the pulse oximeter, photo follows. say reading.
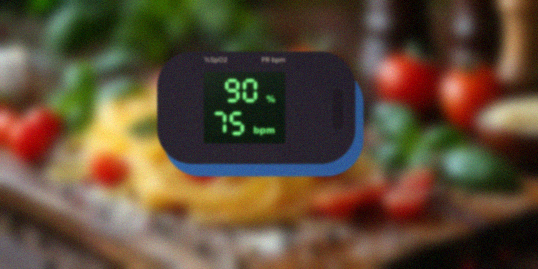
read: 75 bpm
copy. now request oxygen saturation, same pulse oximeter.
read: 90 %
